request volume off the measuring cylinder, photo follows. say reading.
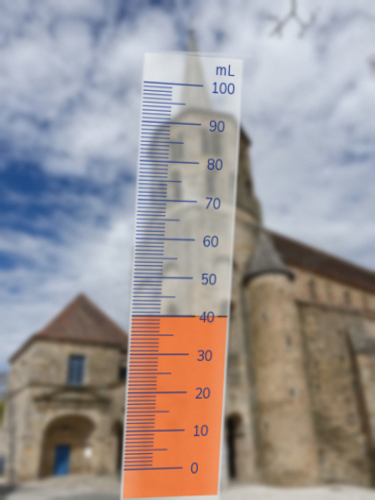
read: 40 mL
